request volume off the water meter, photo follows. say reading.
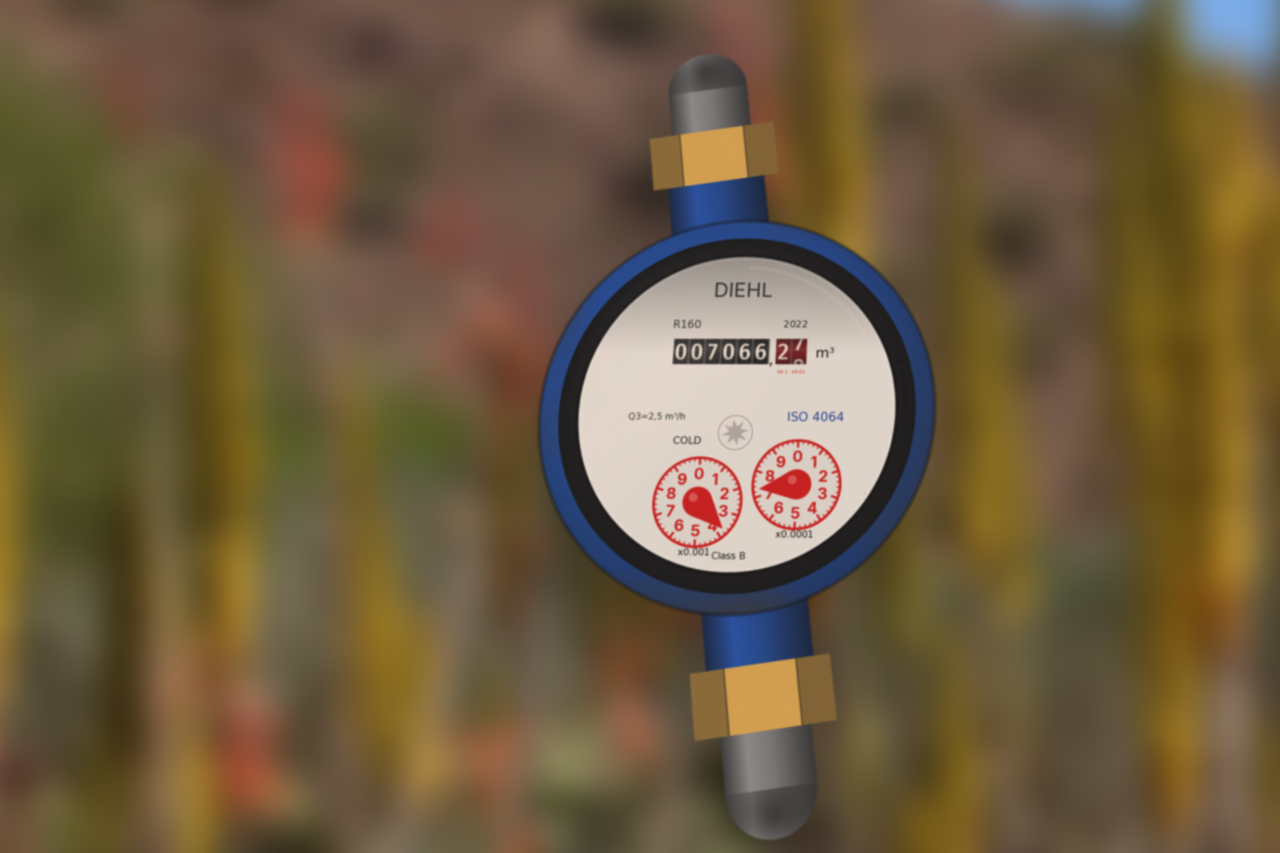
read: 7066.2737 m³
